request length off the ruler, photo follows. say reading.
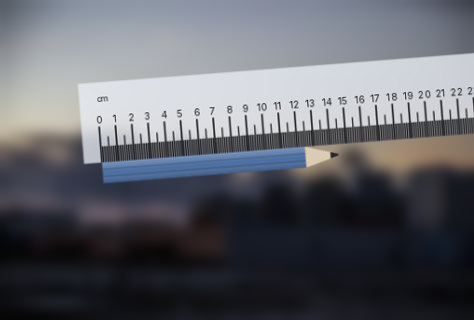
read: 14.5 cm
